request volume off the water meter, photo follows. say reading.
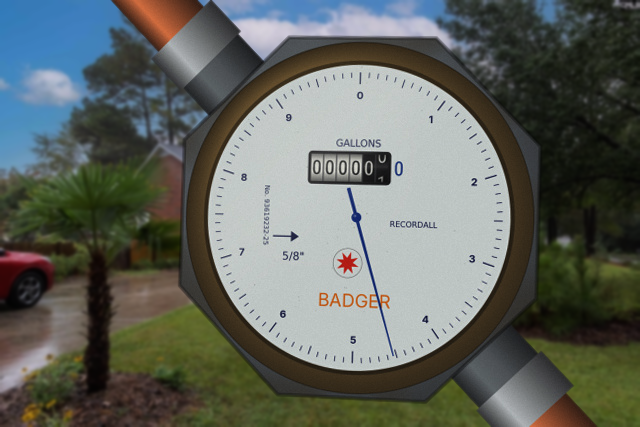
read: 4.5 gal
